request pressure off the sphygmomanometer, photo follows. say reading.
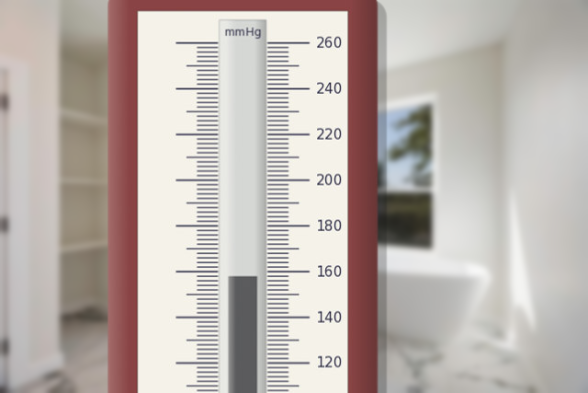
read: 158 mmHg
